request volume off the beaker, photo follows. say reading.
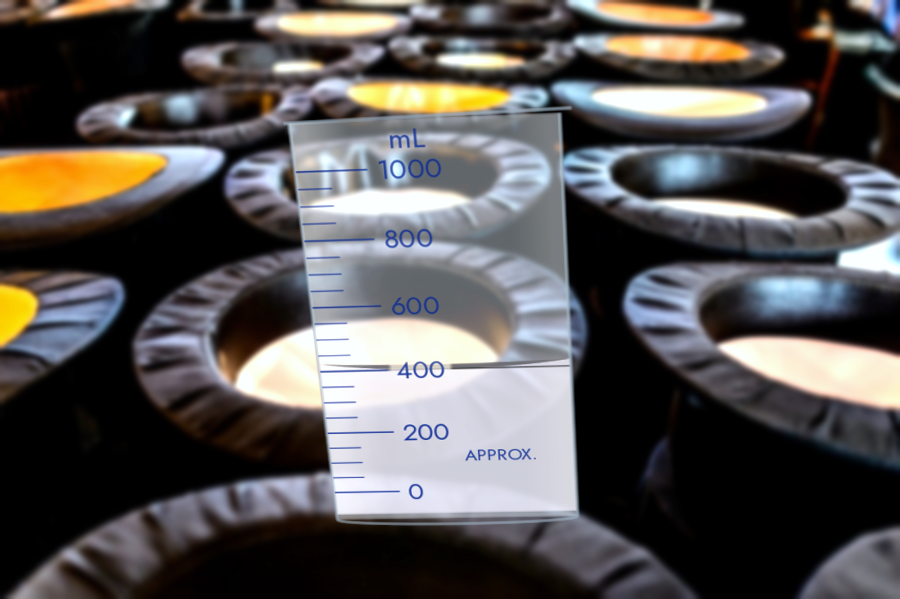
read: 400 mL
